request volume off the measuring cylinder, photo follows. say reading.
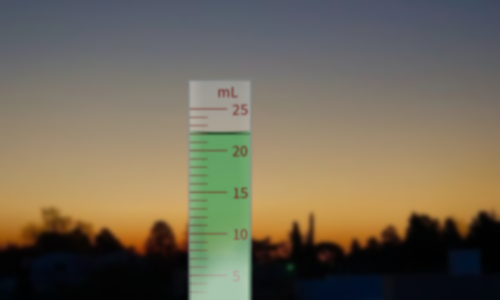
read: 22 mL
